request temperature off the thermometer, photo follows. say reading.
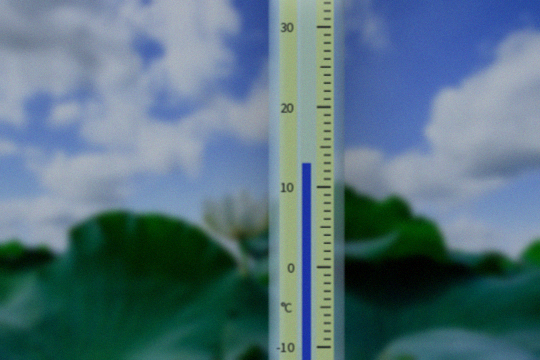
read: 13 °C
